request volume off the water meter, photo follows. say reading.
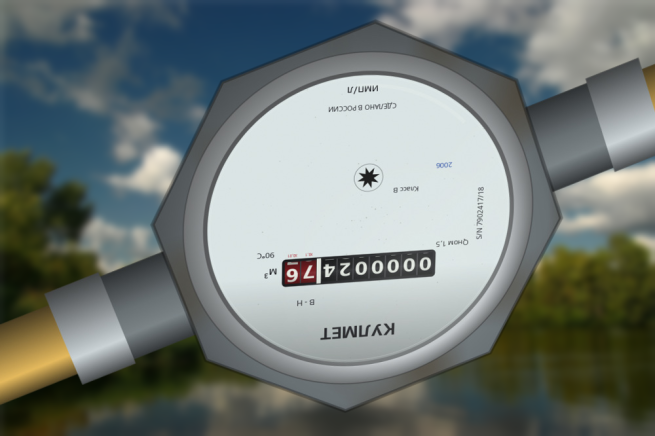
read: 24.76 m³
